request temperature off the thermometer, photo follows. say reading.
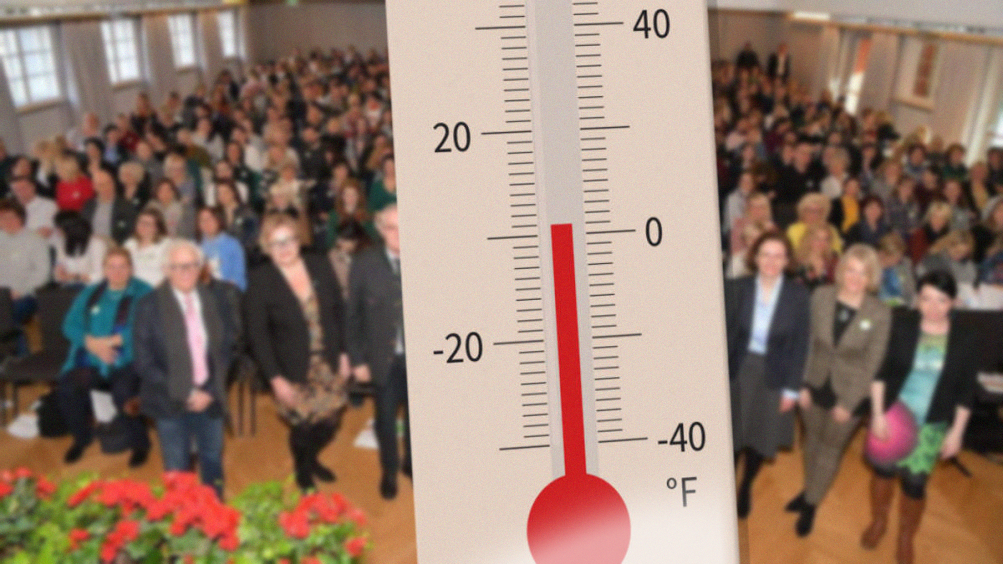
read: 2 °F
